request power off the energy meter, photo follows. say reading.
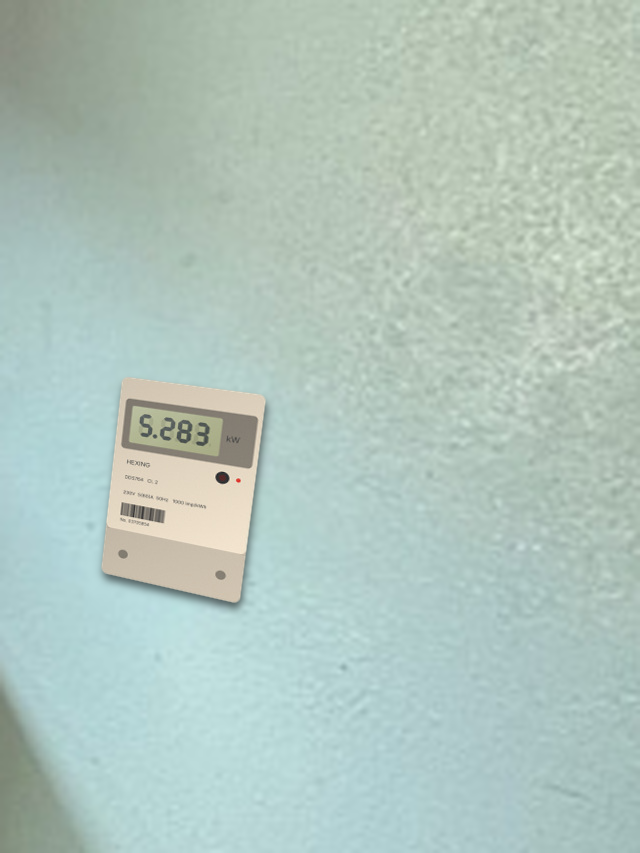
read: 5.283 kW
